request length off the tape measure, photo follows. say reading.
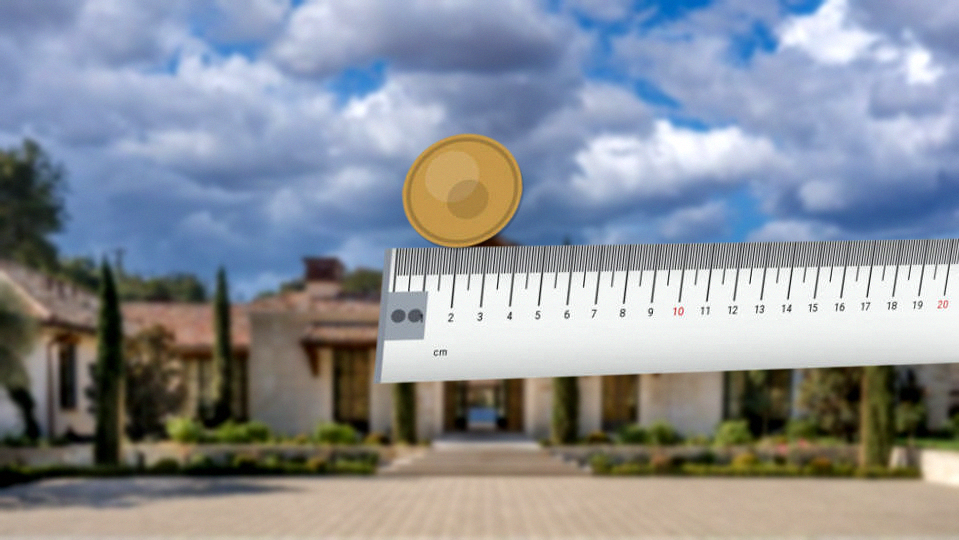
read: 4 cm
